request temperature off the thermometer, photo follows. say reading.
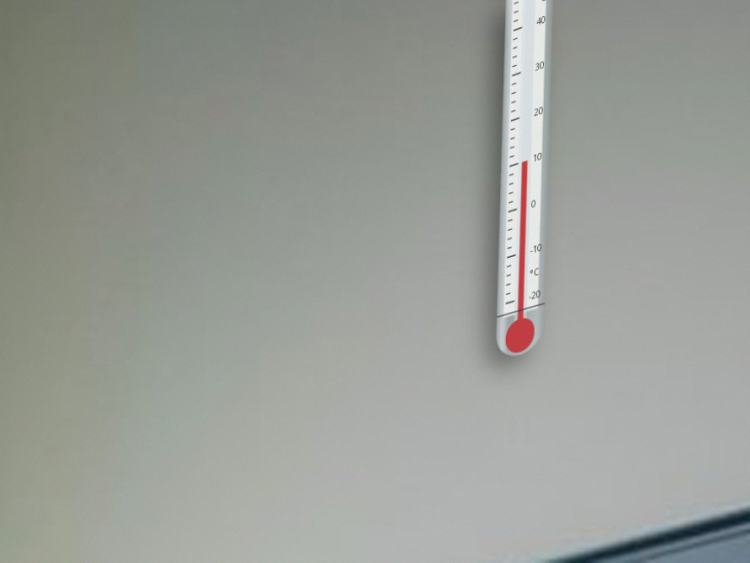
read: 10 °C
